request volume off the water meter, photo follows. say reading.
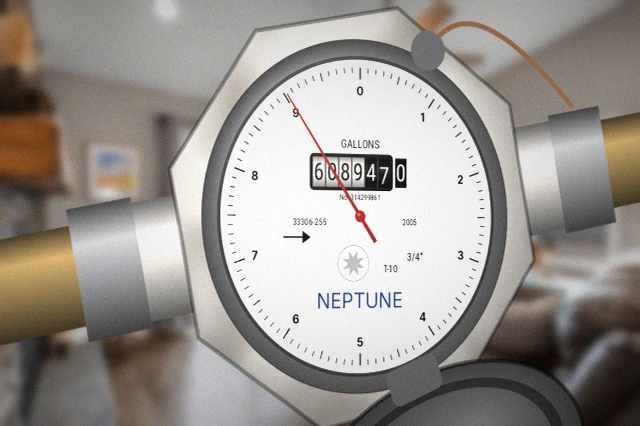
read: 6089469.0 gal
